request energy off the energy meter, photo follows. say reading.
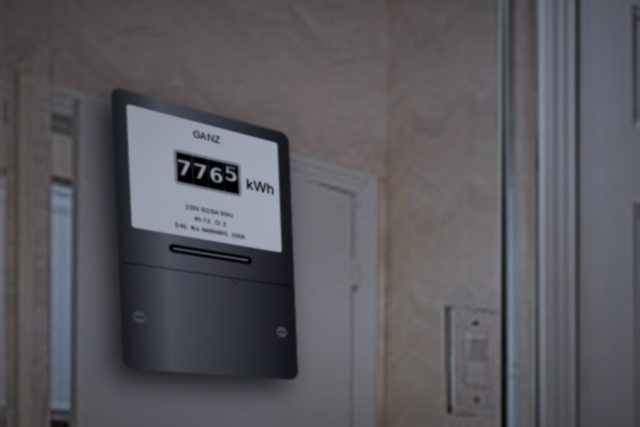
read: 7765 kWh
